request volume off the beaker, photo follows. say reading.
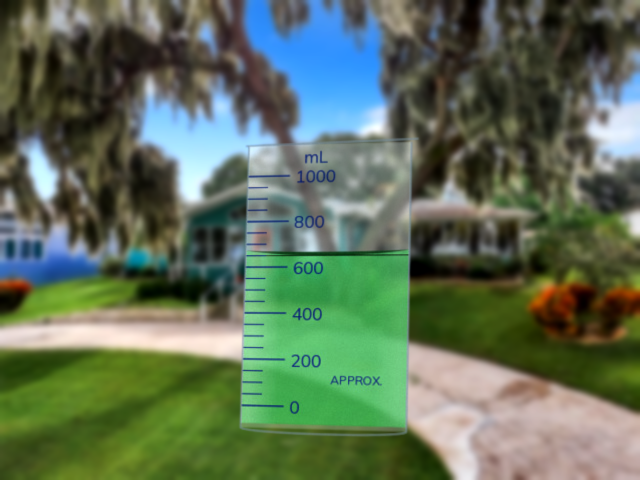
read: 650 mL
